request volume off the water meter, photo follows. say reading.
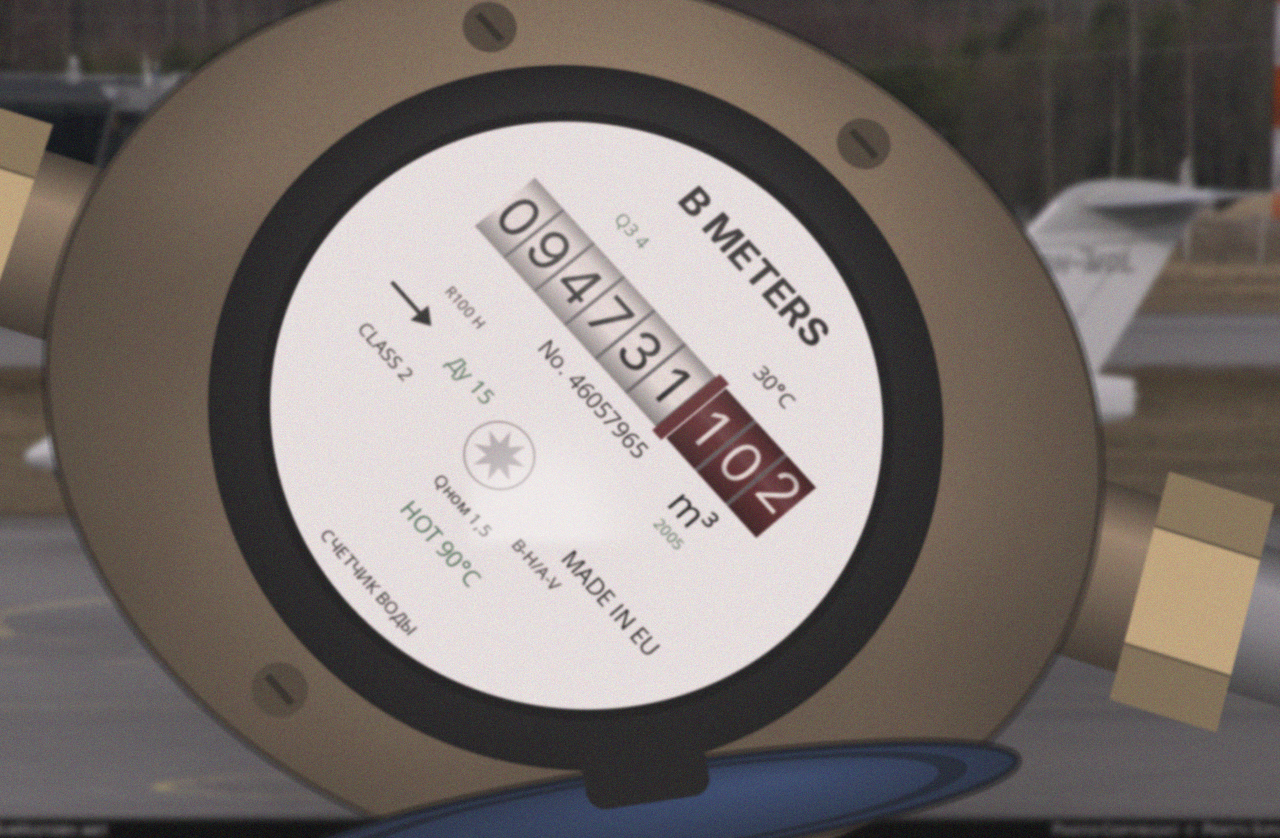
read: 94731.102 m³
